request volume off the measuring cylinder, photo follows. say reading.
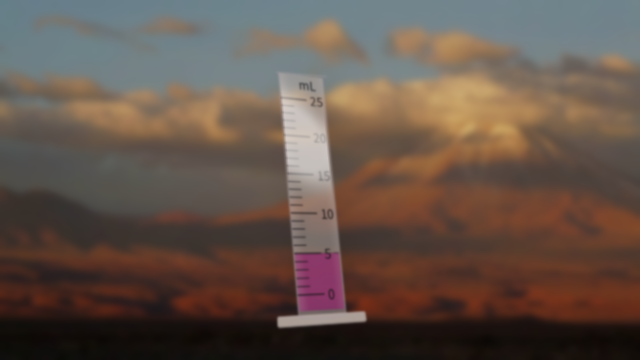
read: 5 mL
